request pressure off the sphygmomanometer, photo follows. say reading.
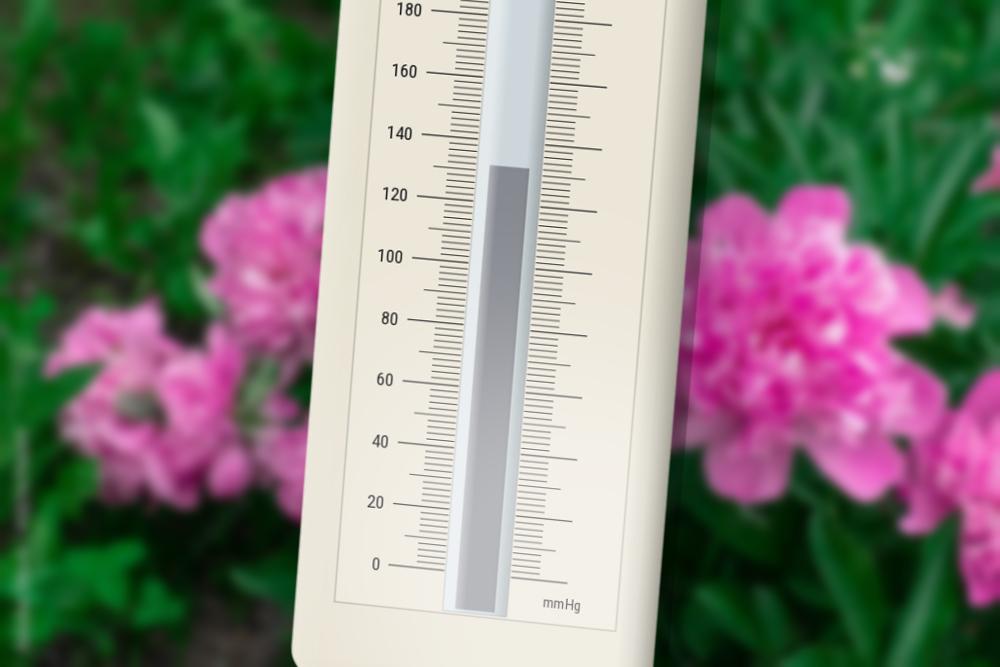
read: 132 mmHg
